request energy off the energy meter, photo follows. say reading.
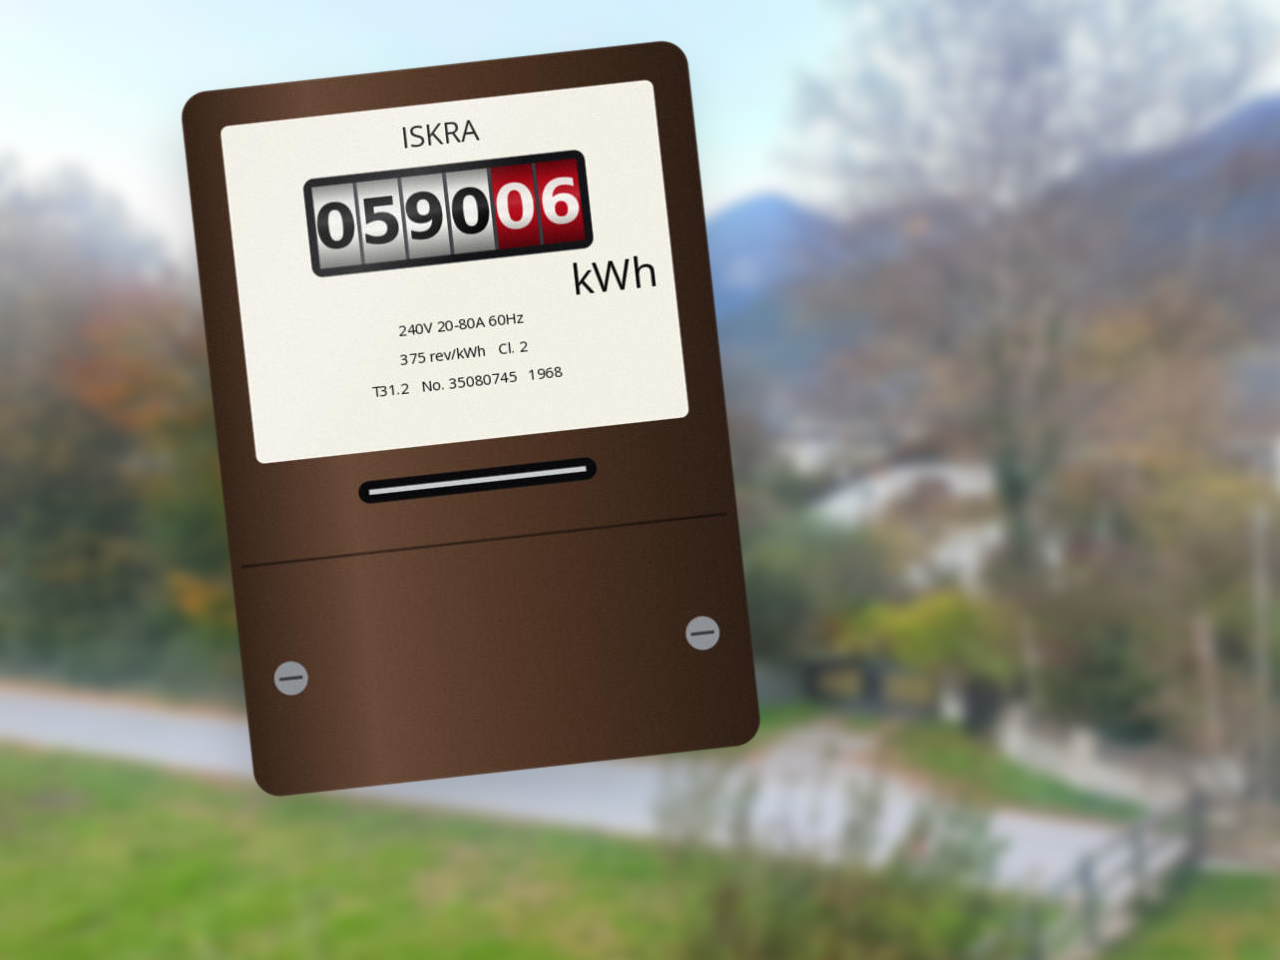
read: 590.06 kWh
